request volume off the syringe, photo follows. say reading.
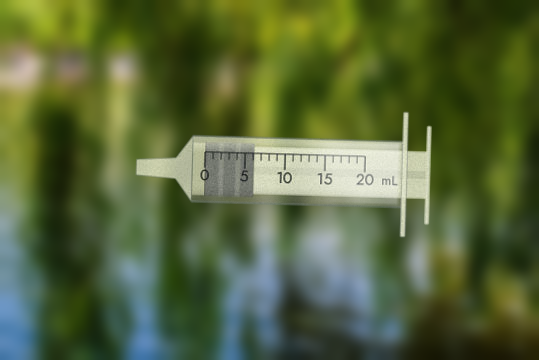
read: 0 mL
